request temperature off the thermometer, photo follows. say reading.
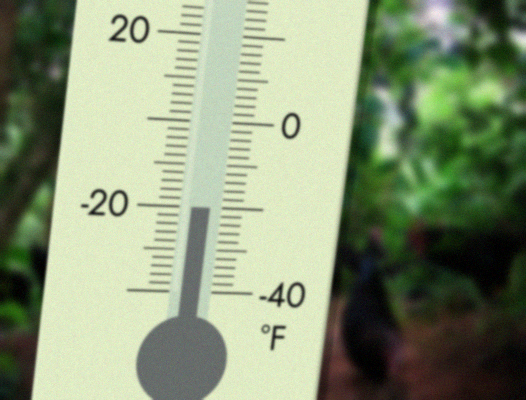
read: -20 °F
